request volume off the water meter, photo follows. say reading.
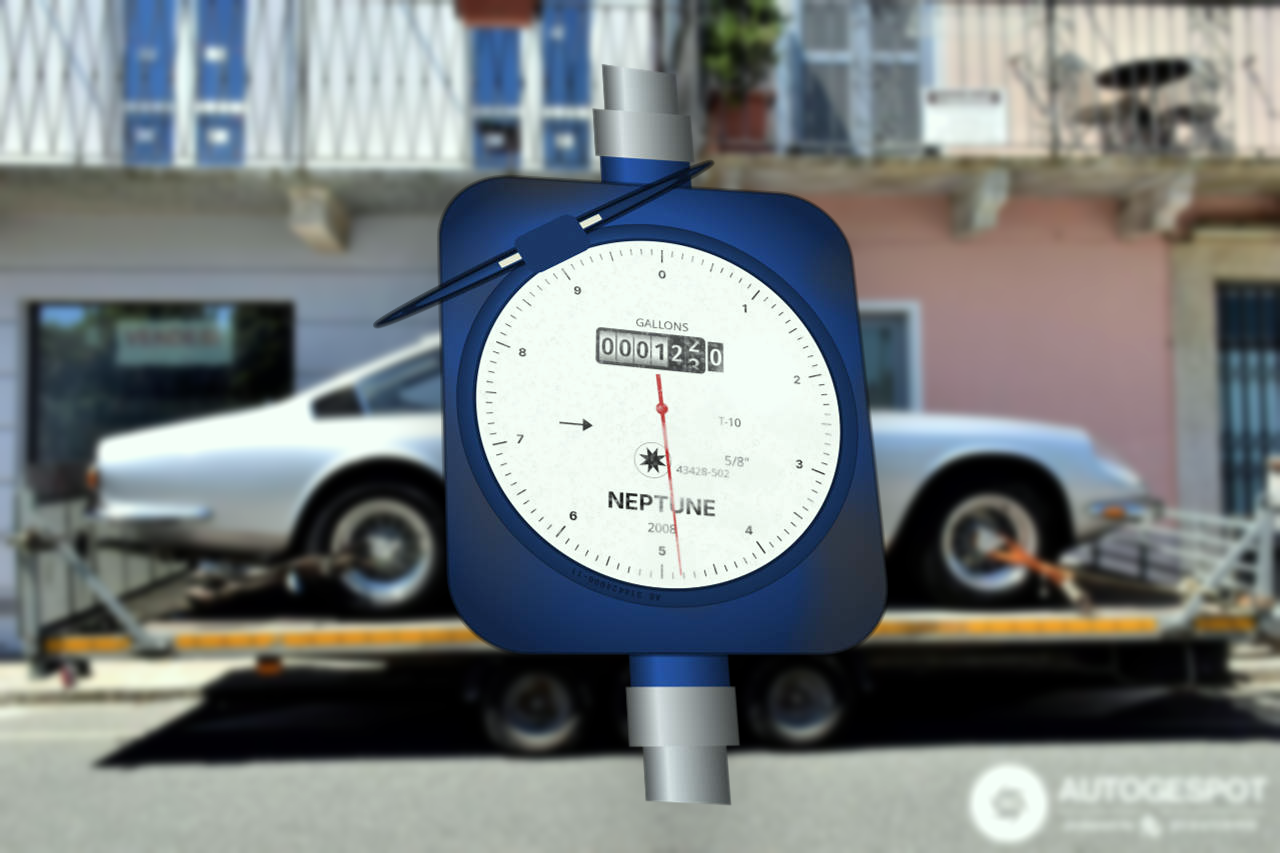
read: 1224.8 gal
